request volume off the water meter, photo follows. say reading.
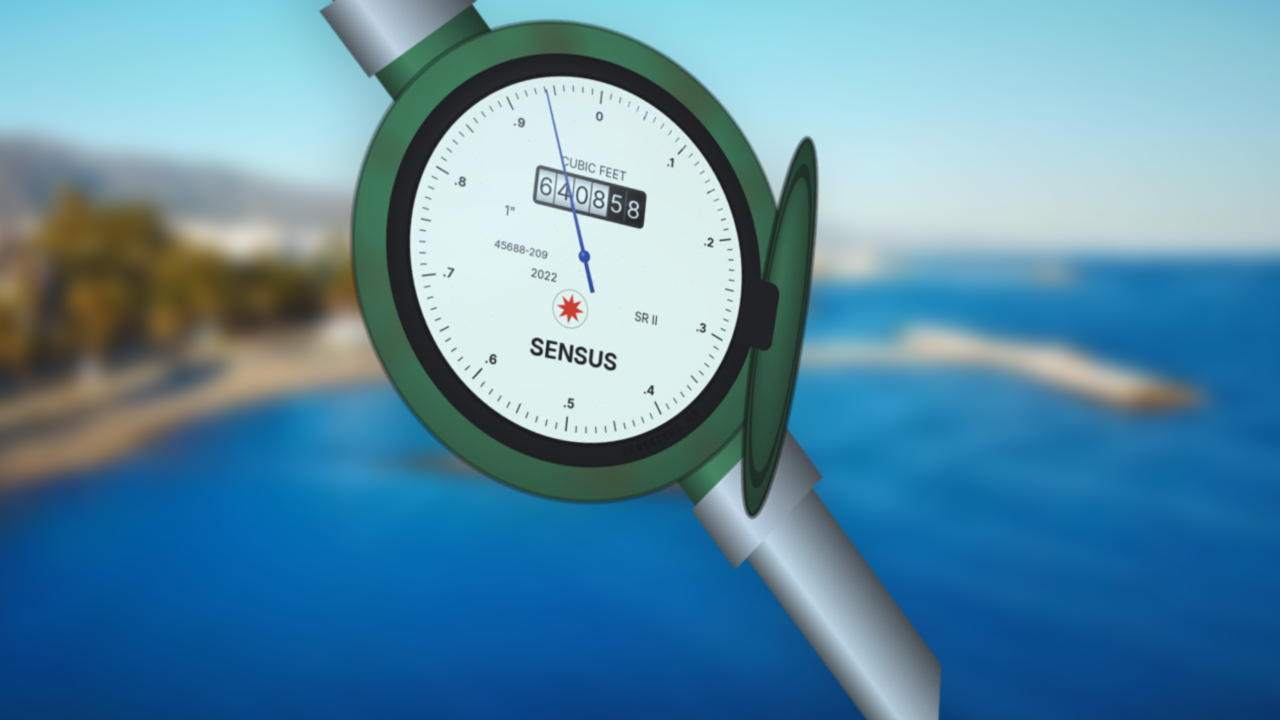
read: 640857.94 ft³
